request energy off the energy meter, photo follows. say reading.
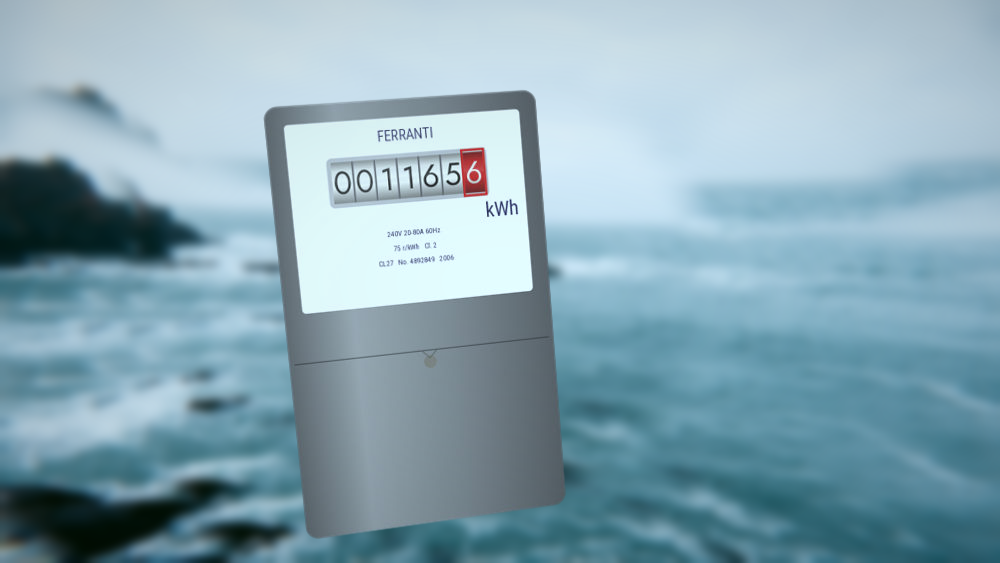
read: 1165.6 kWh
